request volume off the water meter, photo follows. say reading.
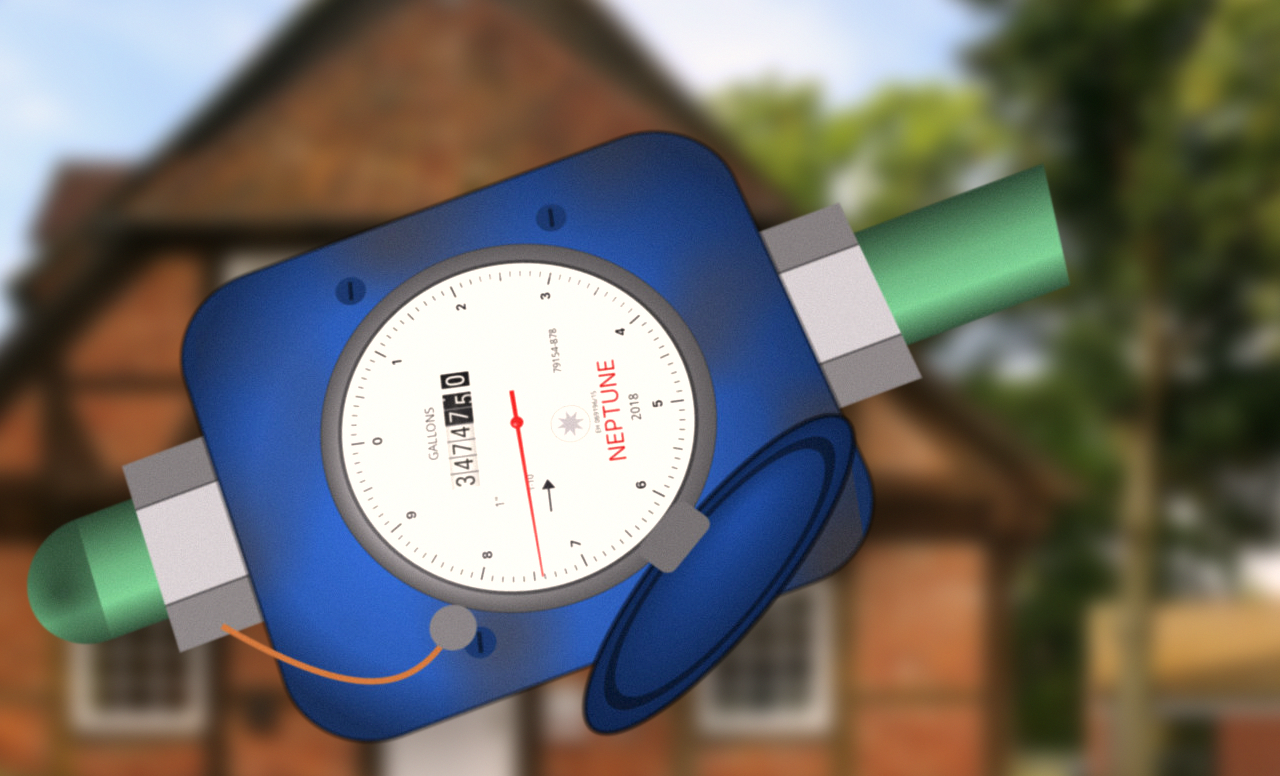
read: 3474747.4 gal
